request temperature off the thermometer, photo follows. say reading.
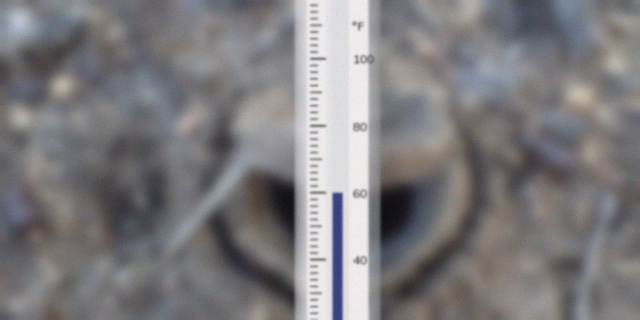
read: 60 °F
